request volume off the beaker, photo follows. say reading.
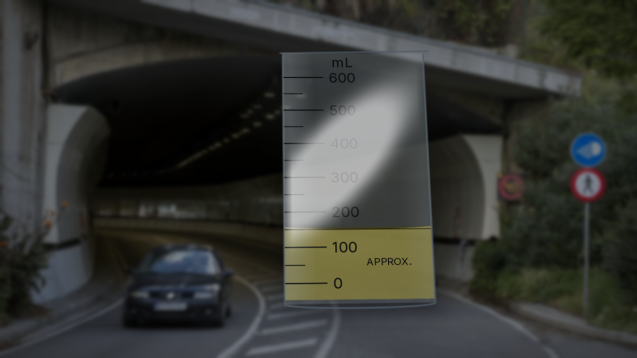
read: 150 mL
